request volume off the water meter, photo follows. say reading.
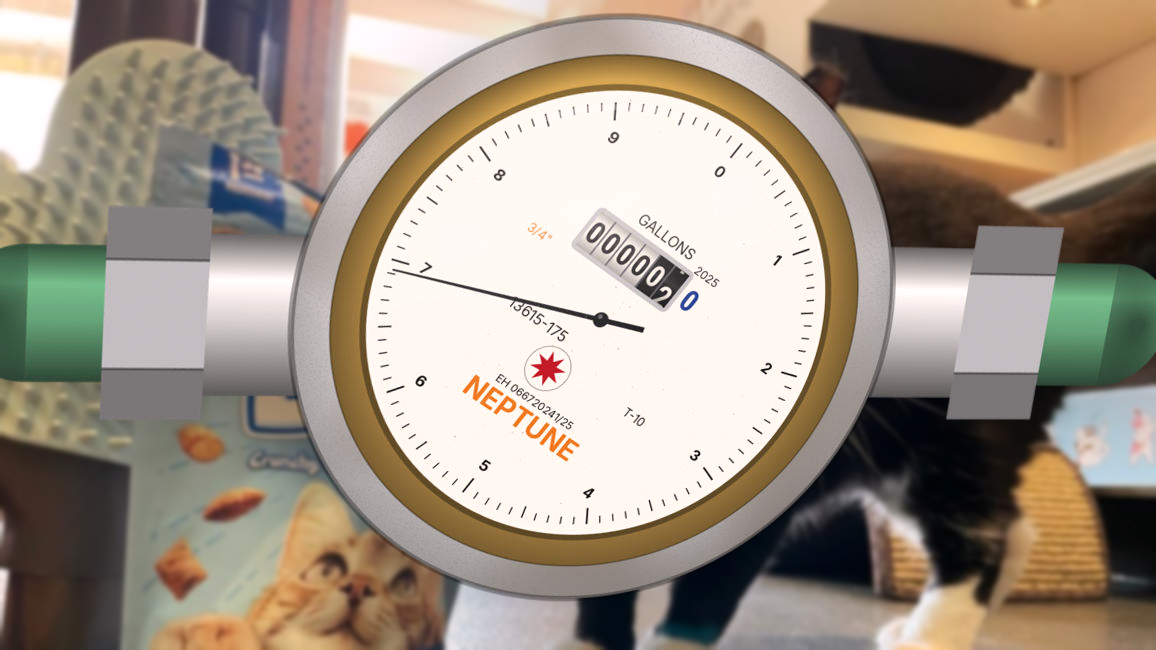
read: 16.9 gal
